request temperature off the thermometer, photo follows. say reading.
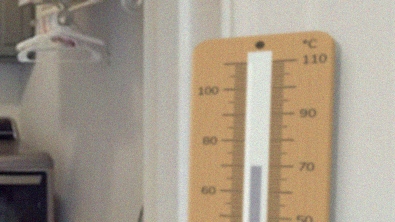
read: 70 °C
